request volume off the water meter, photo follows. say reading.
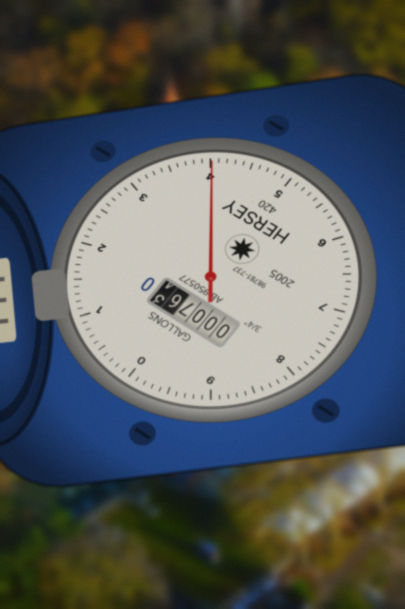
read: 7634.0 gal
